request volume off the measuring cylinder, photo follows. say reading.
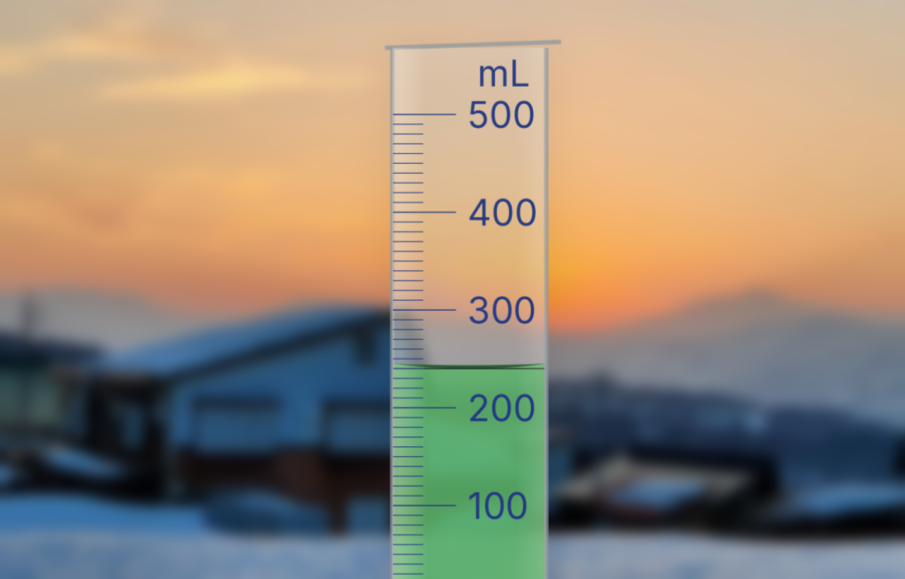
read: 240 mL
